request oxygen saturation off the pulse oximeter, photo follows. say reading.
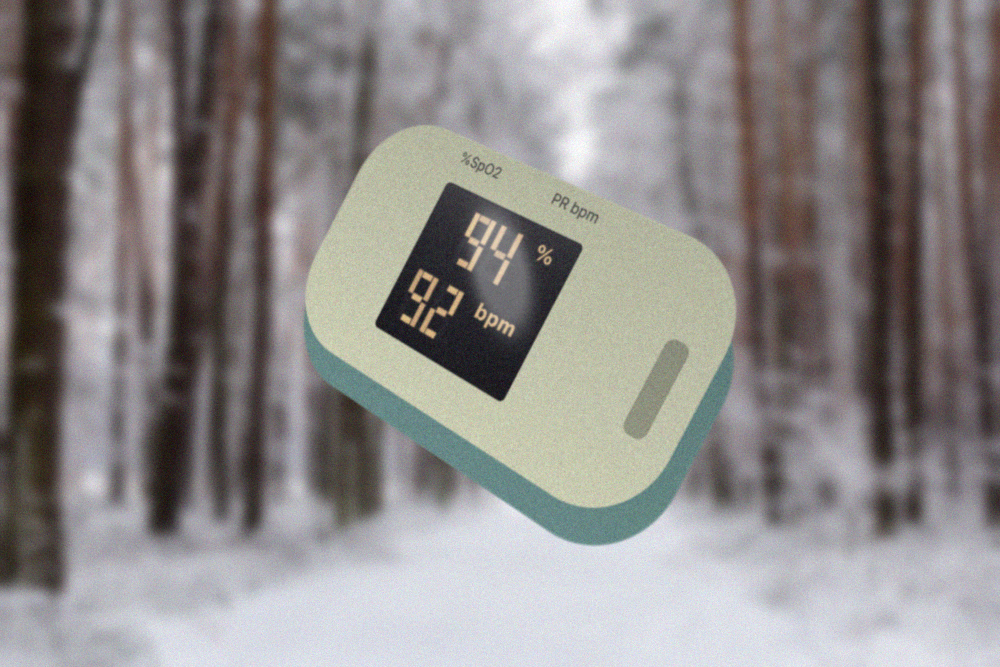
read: 94 %
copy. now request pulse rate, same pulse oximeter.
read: 92 bpm
